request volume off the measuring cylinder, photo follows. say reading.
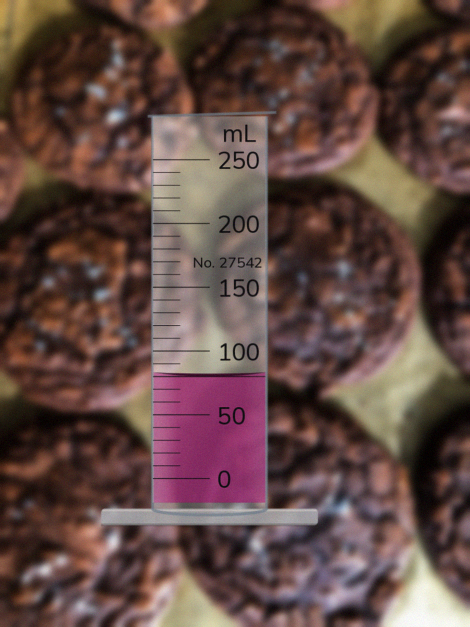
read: 80 mL
